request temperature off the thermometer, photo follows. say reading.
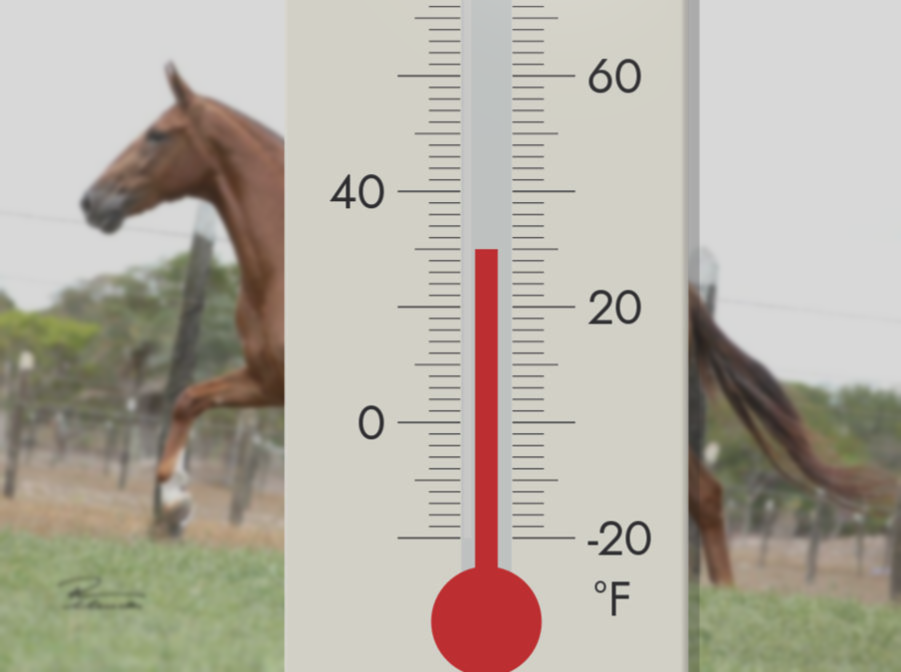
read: 30 °F
